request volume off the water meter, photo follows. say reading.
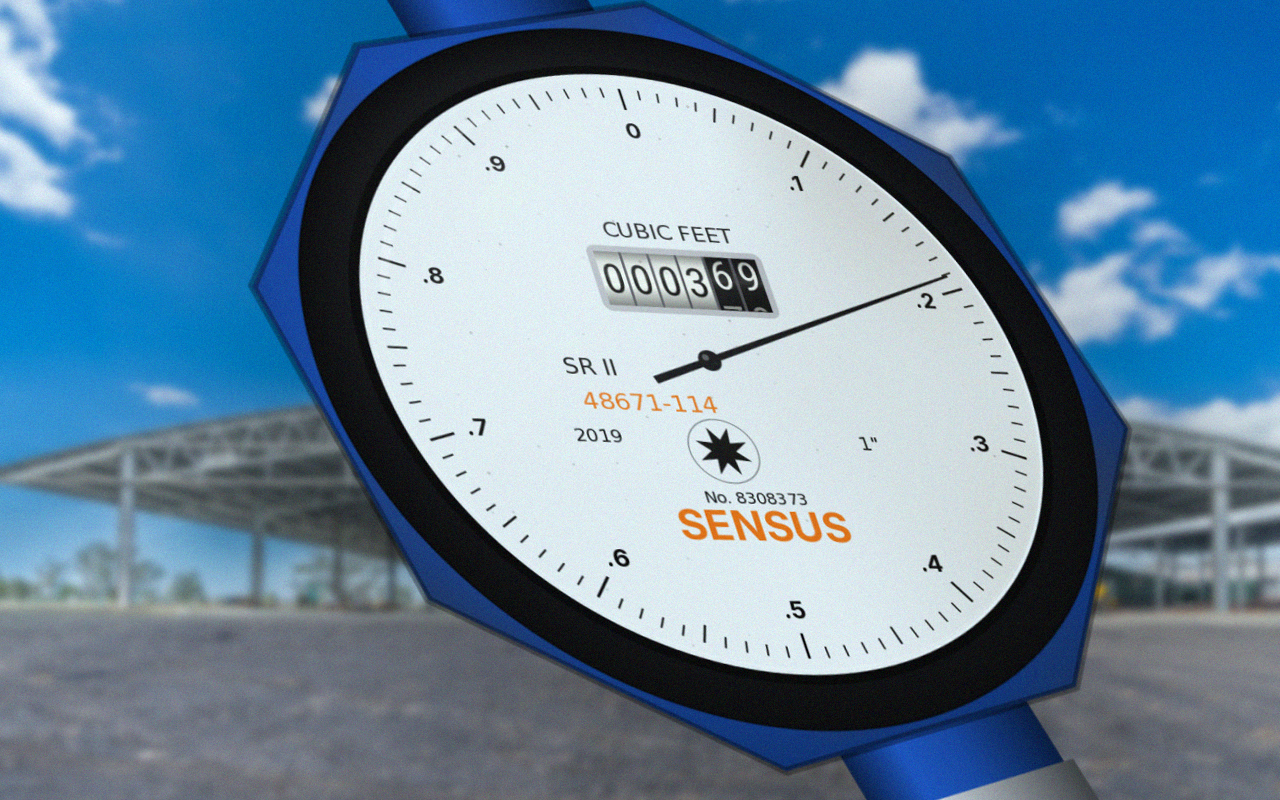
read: 369.19 ft³
